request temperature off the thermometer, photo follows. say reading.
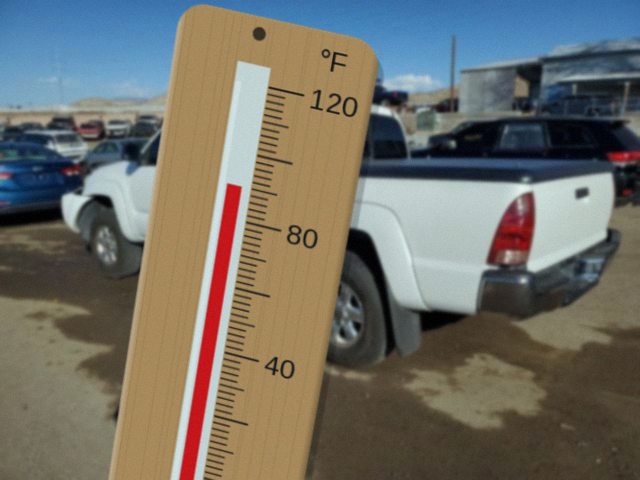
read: 90 °F
